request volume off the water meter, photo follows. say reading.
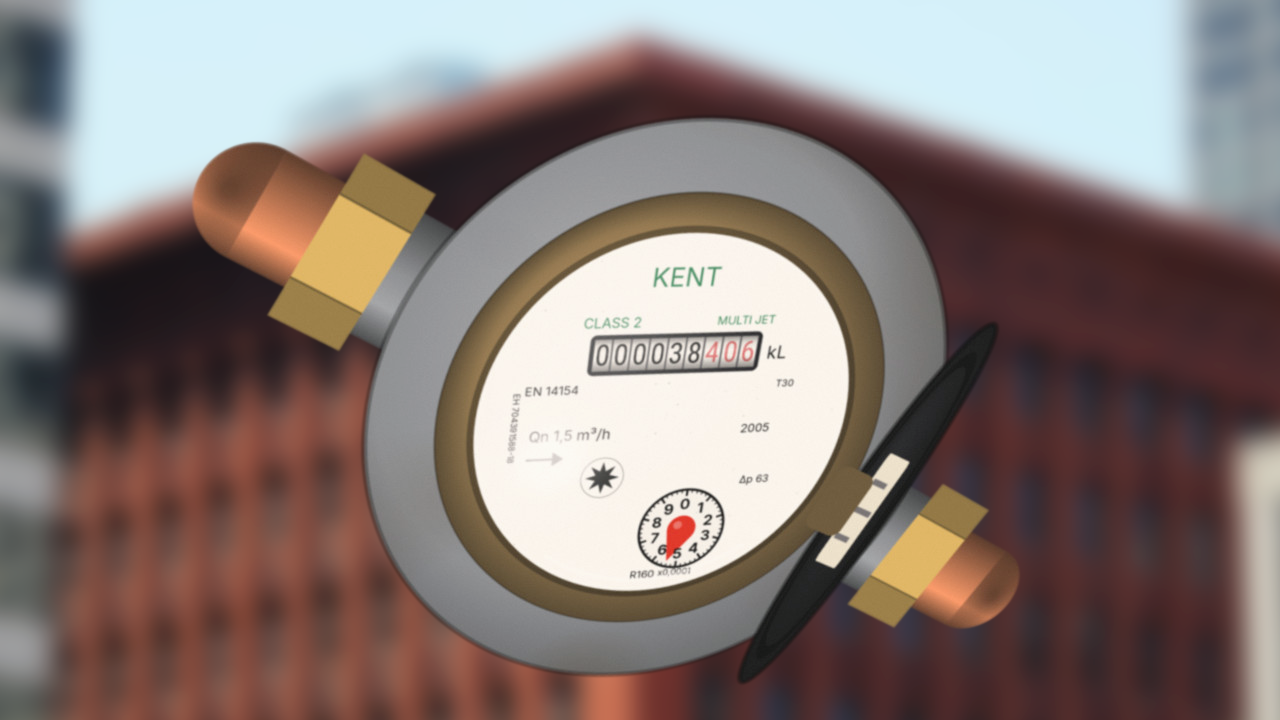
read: 38.4065 kL
